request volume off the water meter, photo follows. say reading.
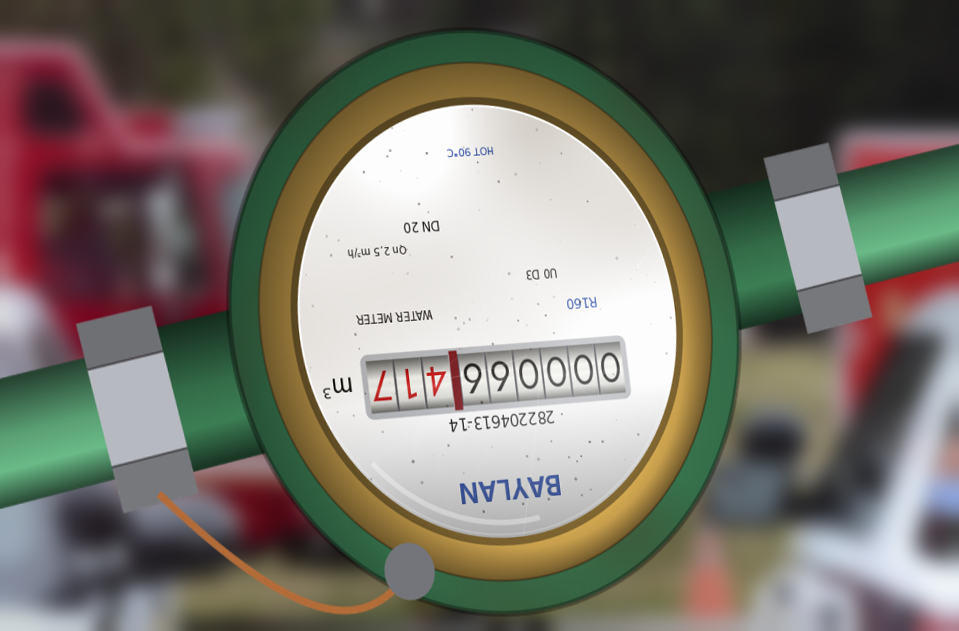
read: 66.417 m³
